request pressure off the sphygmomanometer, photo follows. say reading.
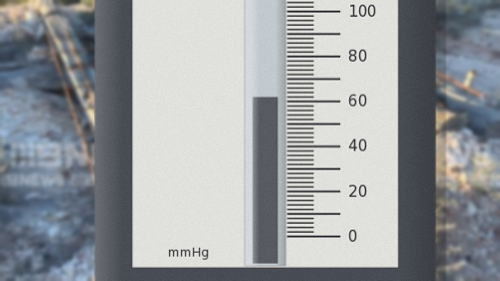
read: 62 mmHg
